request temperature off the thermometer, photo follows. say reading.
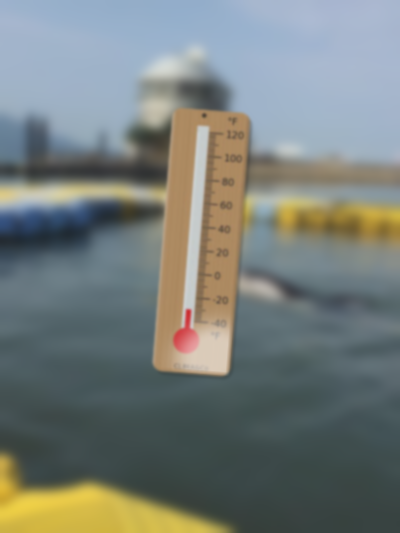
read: -30 °F
